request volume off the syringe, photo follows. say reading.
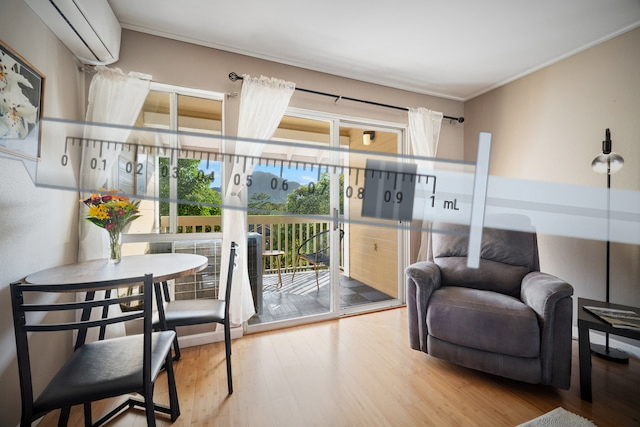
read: 0.82 mL
